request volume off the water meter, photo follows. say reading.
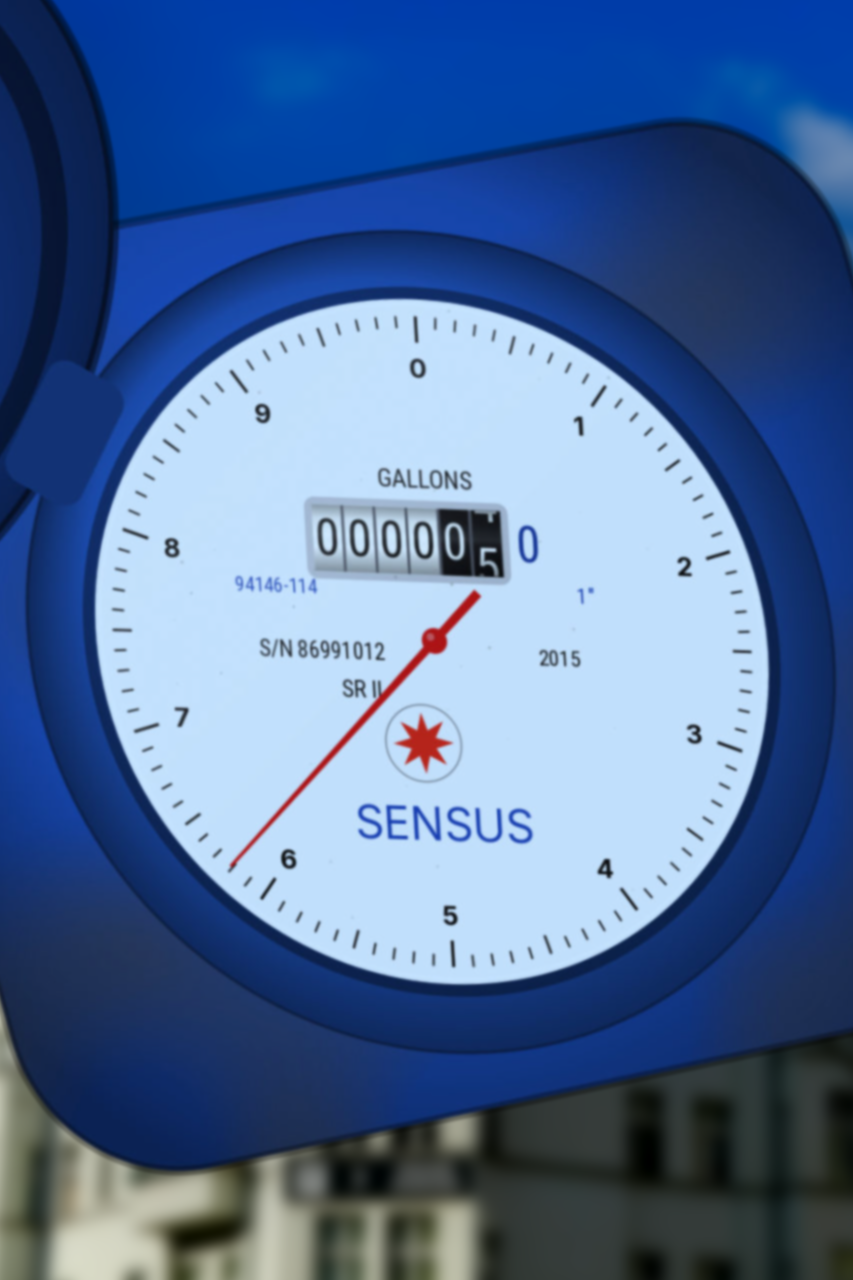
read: 46.2 gal
